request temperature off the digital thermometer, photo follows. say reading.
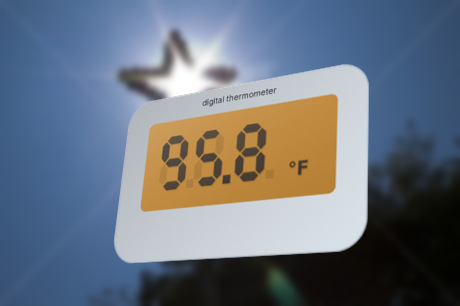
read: 95.8 °F
